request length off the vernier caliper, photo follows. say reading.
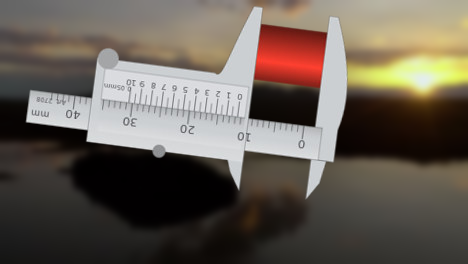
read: 11.6 mm
